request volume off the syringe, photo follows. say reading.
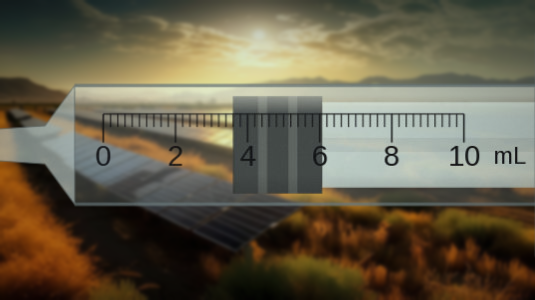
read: 3.6 mL
